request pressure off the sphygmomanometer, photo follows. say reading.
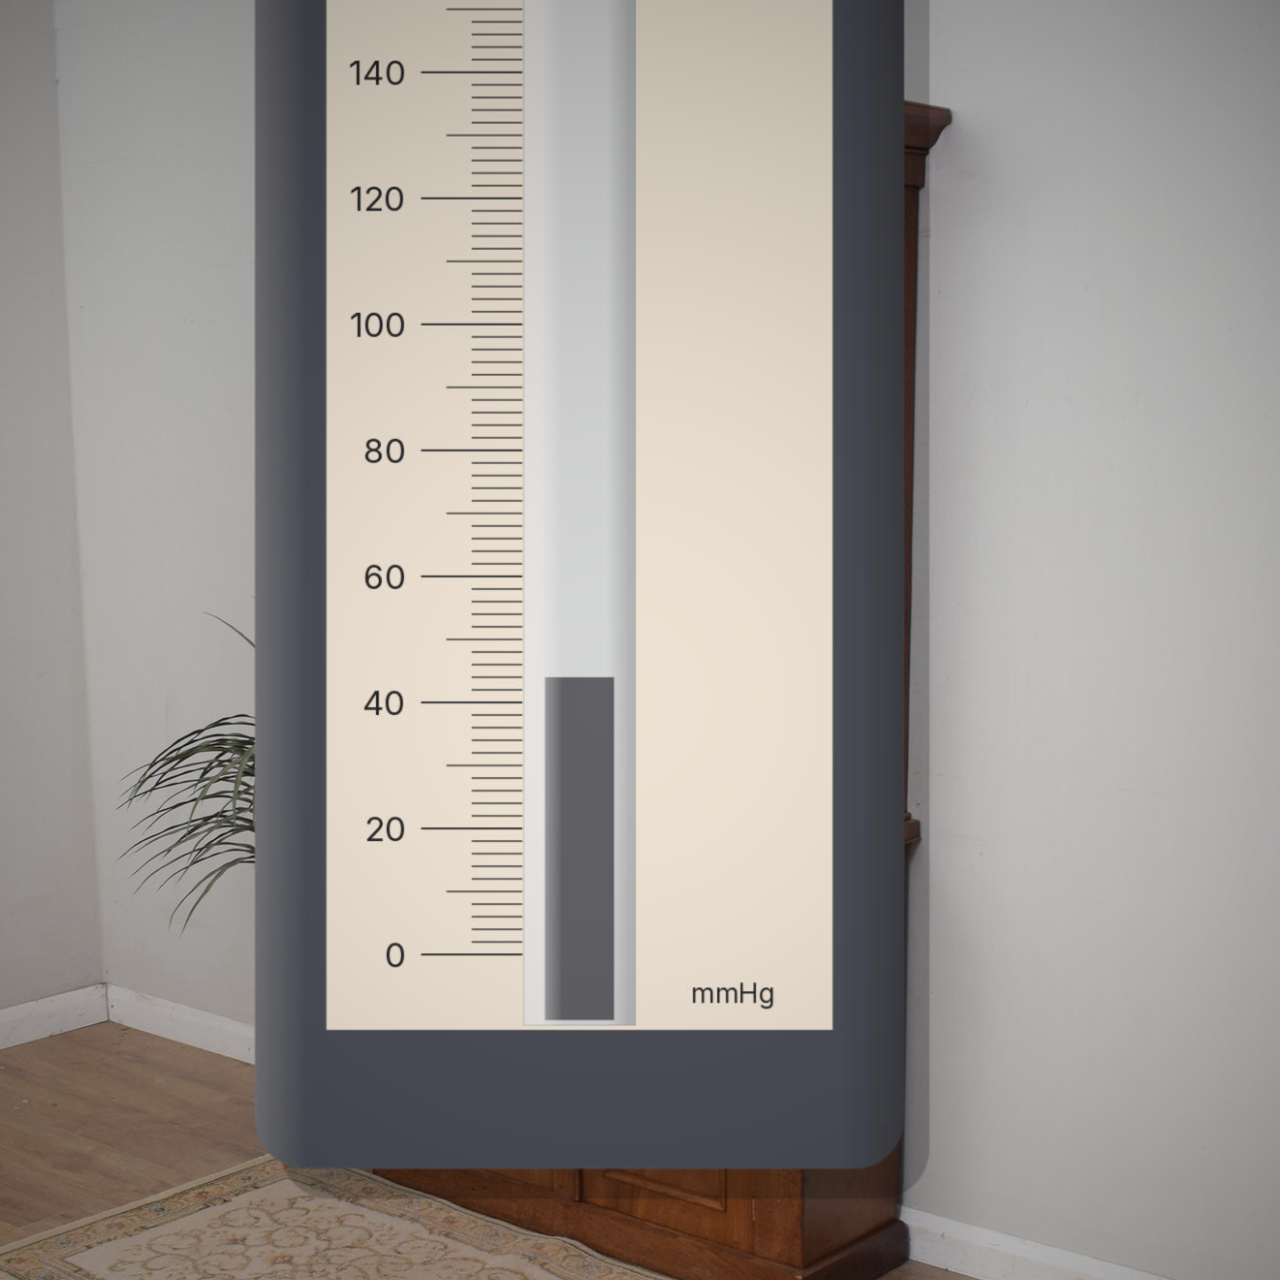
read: 44 mmHg
